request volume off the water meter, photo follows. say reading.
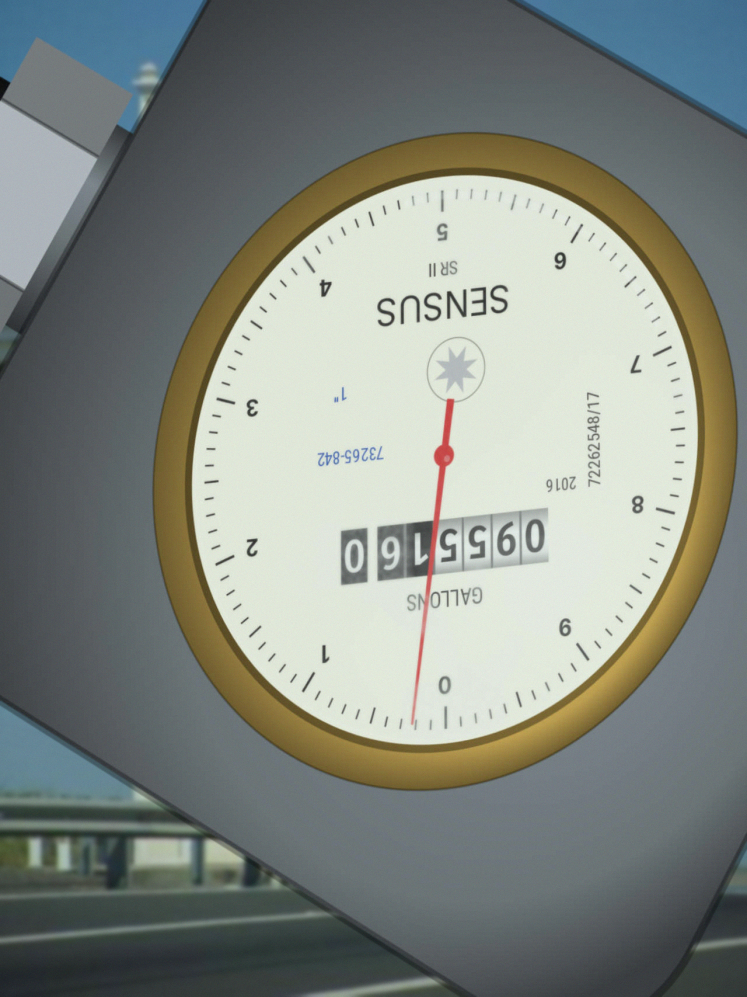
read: 955160.2 gal
